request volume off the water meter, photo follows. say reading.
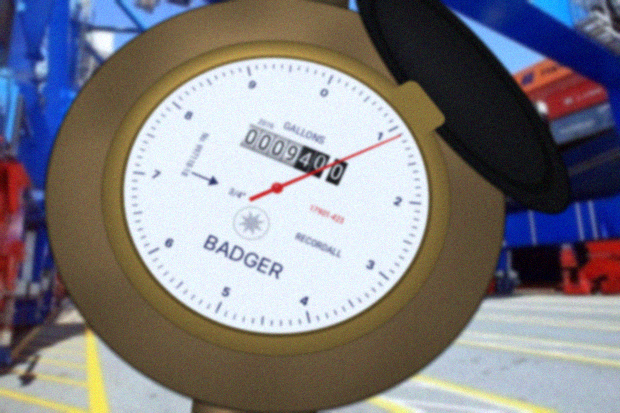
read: 9401.1 gal
